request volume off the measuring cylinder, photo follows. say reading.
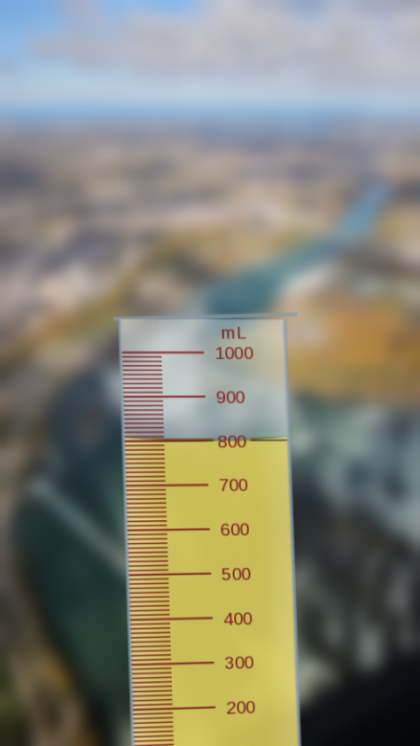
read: 800 mL
